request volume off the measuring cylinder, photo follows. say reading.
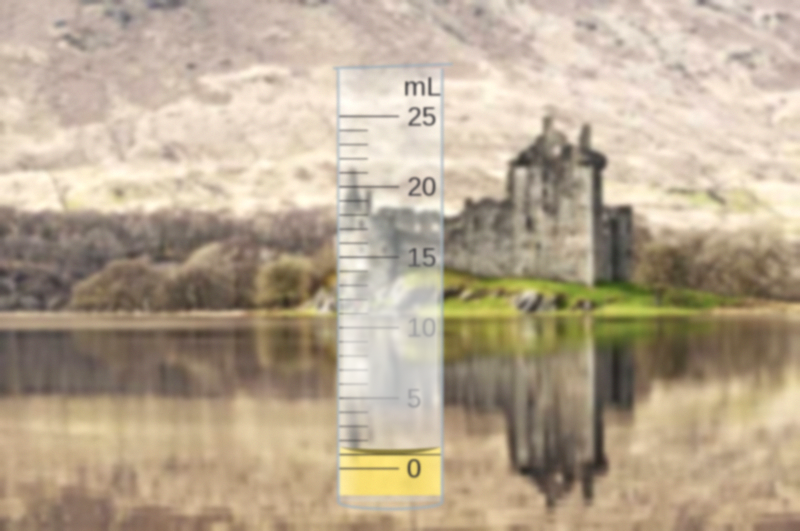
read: 1 mL
